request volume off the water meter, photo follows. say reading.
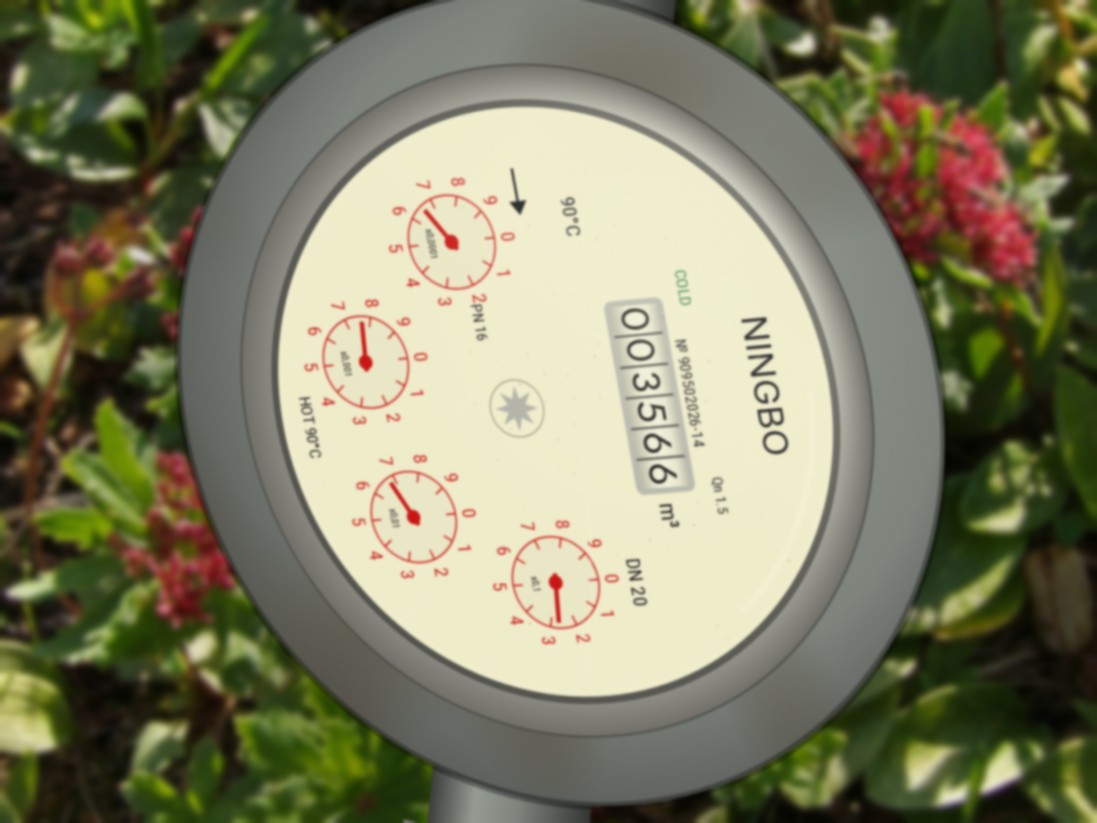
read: 3566.2676 m³
